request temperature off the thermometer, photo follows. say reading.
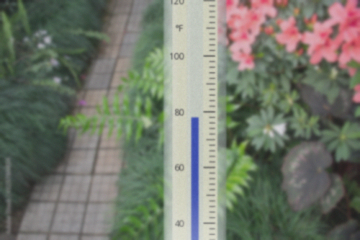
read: 78 °F
